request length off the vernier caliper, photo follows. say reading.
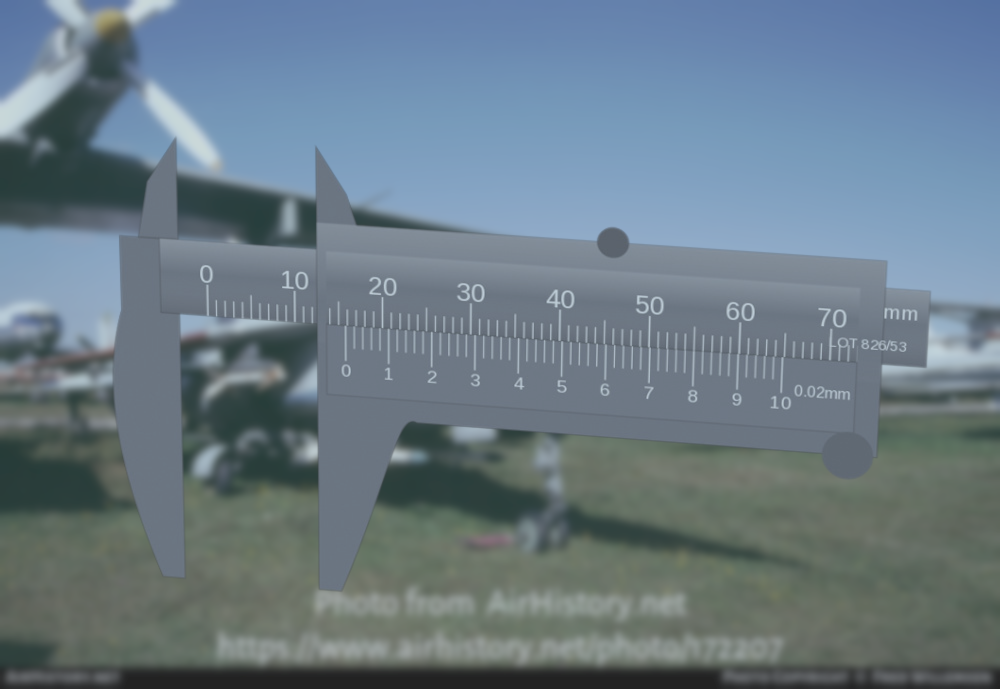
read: 15.8 mm
